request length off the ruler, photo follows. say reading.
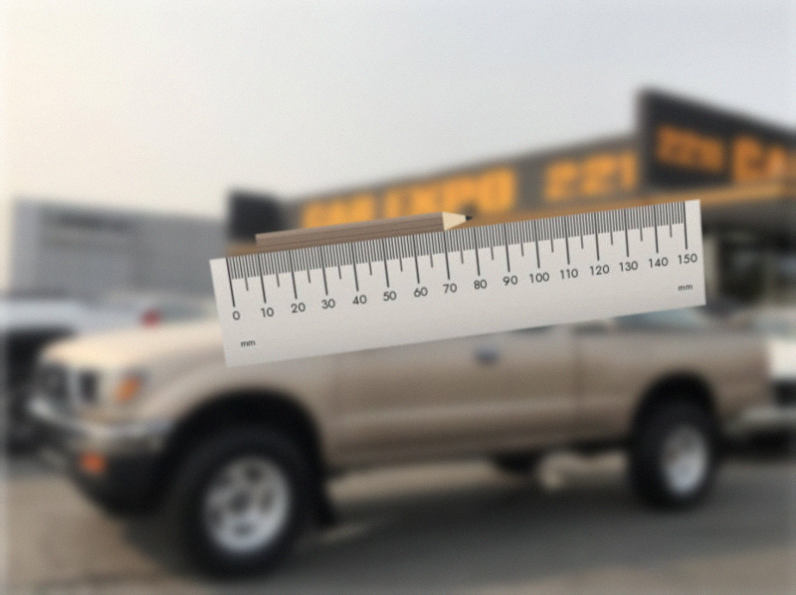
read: 70 mm
